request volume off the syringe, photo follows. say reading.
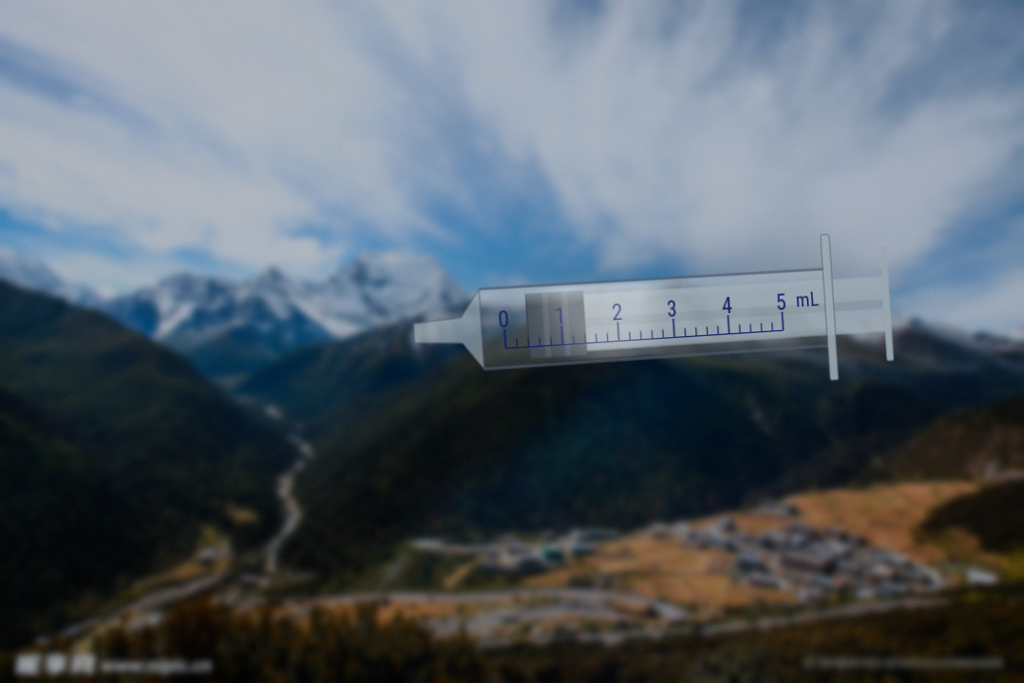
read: 0.4 mL
